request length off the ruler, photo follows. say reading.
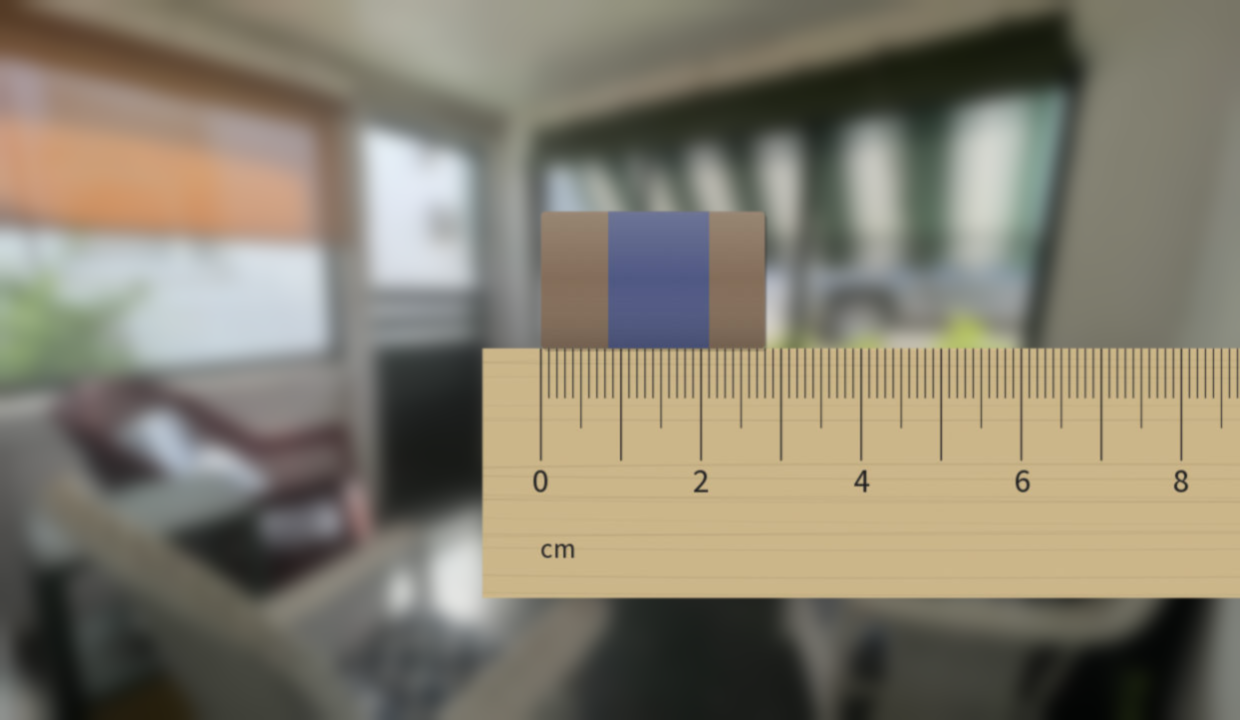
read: 2.8 cm
